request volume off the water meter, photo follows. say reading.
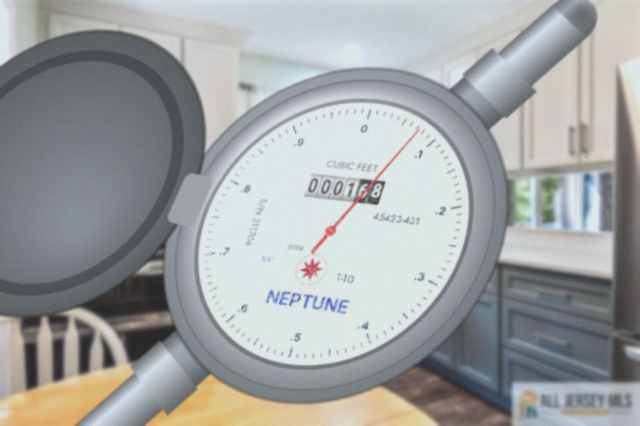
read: 168.07 ft³
